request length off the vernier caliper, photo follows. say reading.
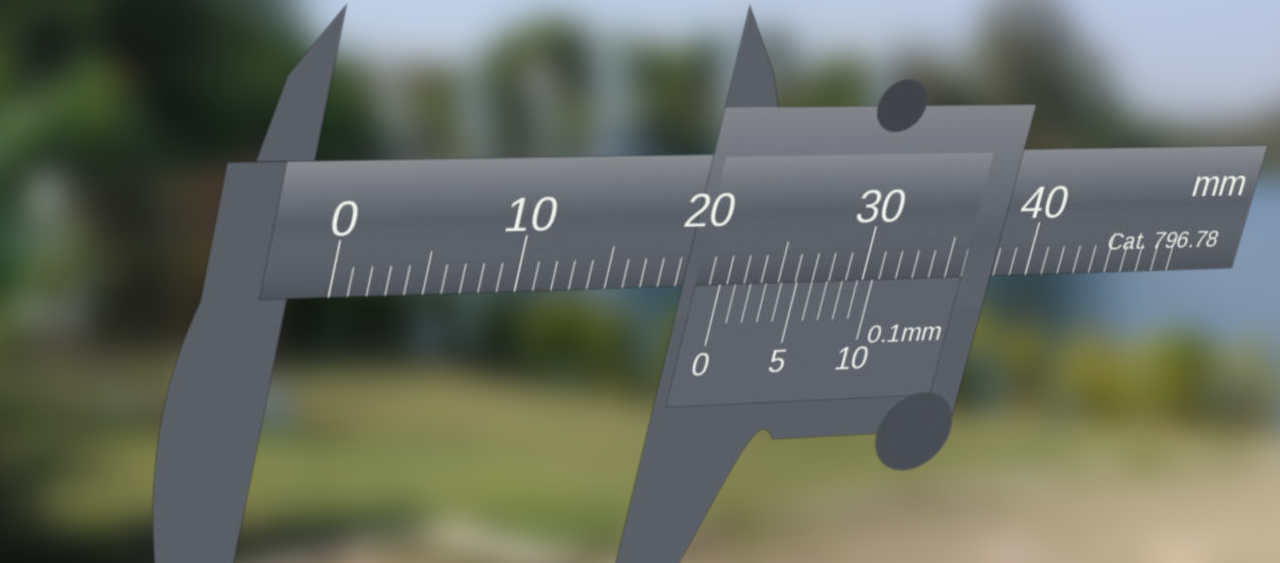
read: 21.6 mm
